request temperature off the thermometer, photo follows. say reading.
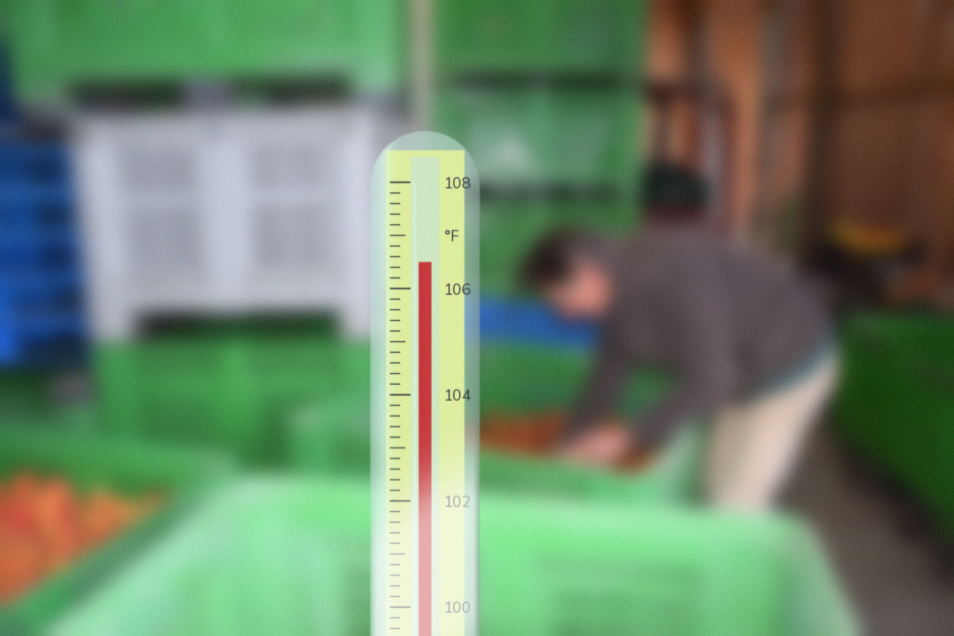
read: 106.5 °F
